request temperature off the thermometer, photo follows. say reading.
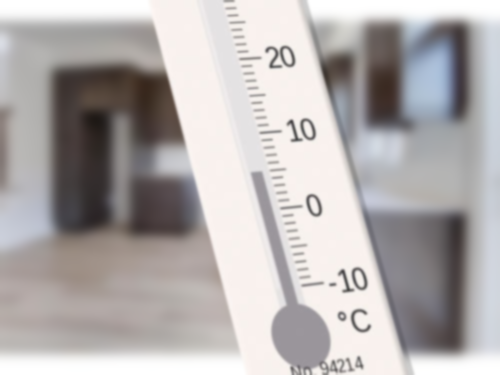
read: 5 °C
